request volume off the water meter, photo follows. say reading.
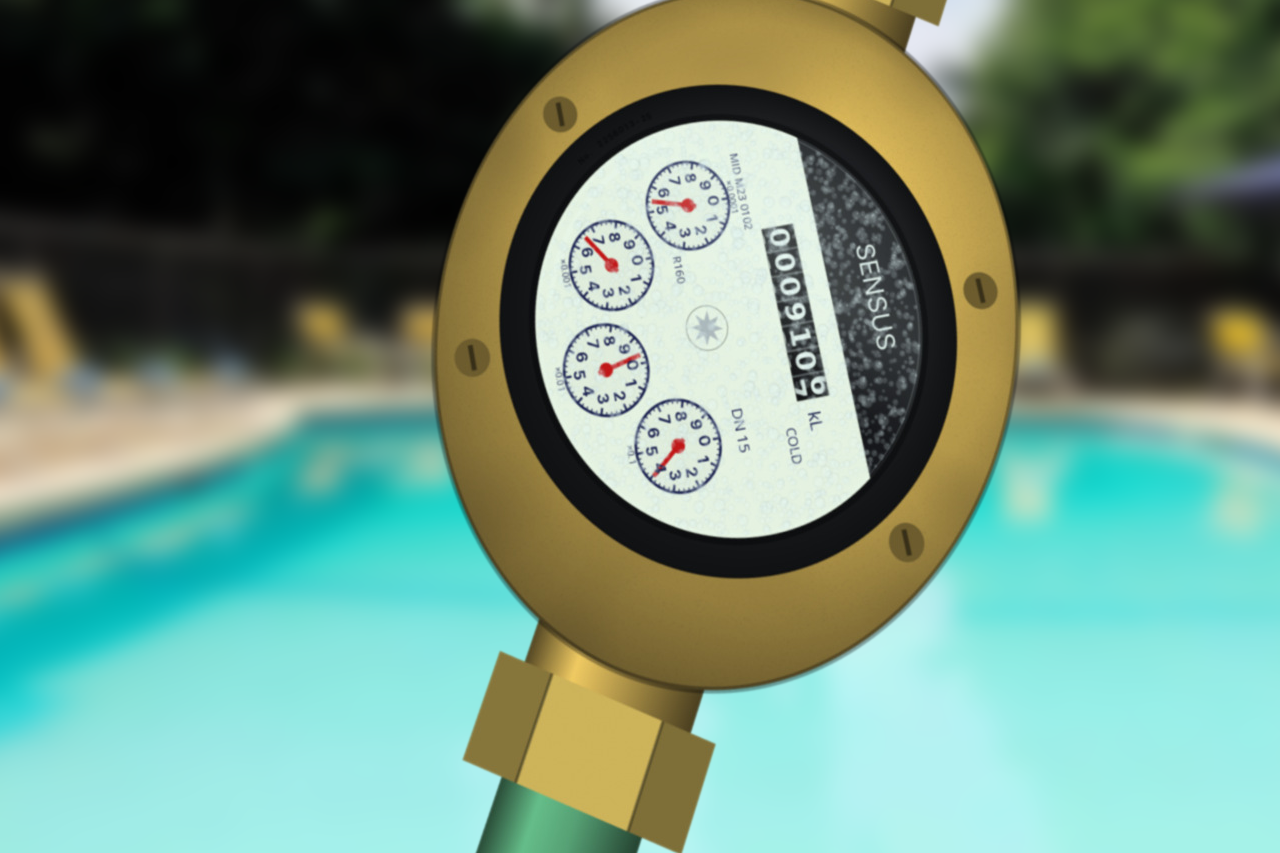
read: 9106.3965 kL
